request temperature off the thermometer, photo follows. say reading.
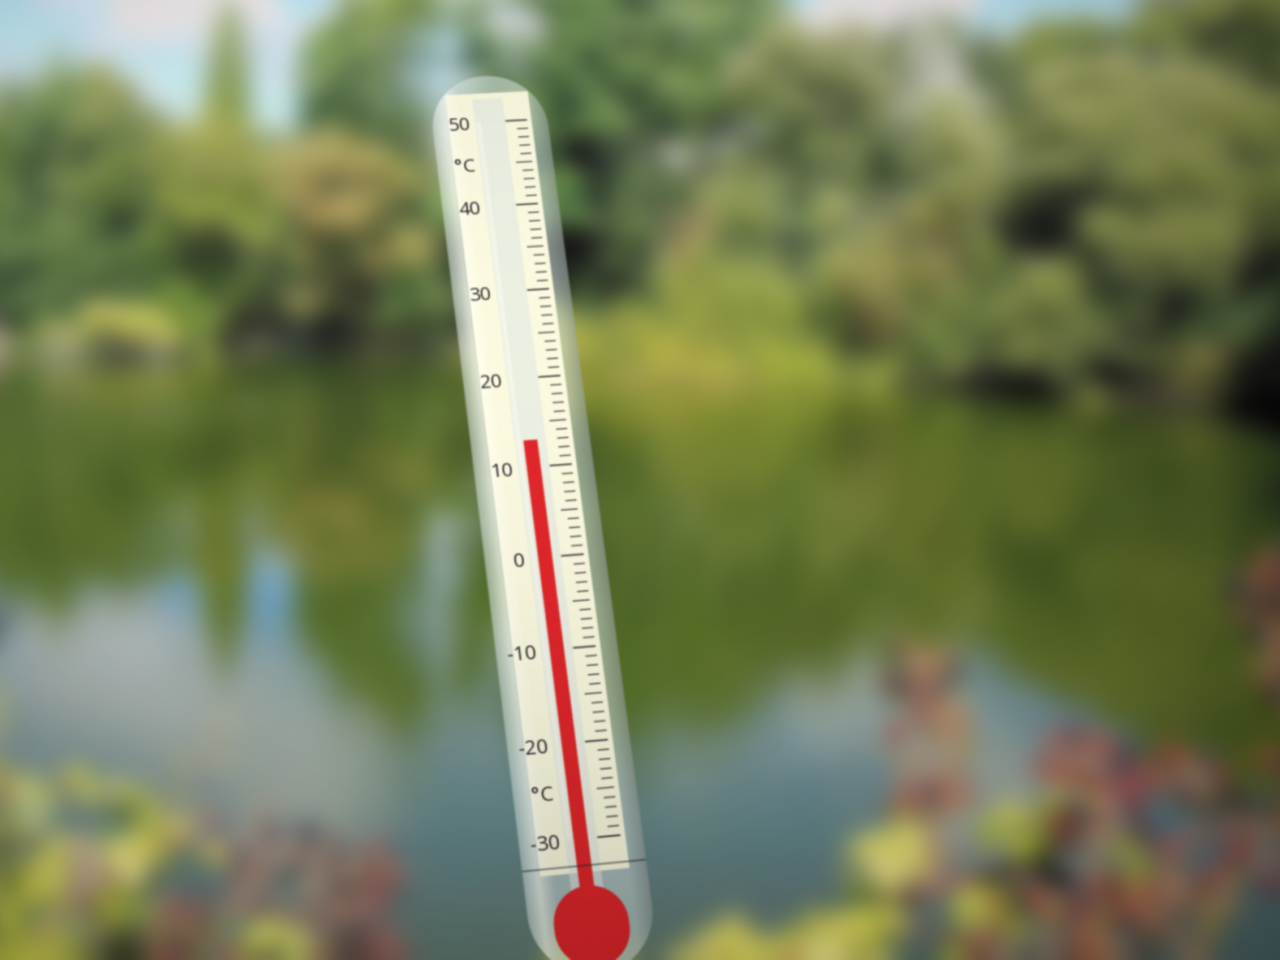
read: 13 °C
